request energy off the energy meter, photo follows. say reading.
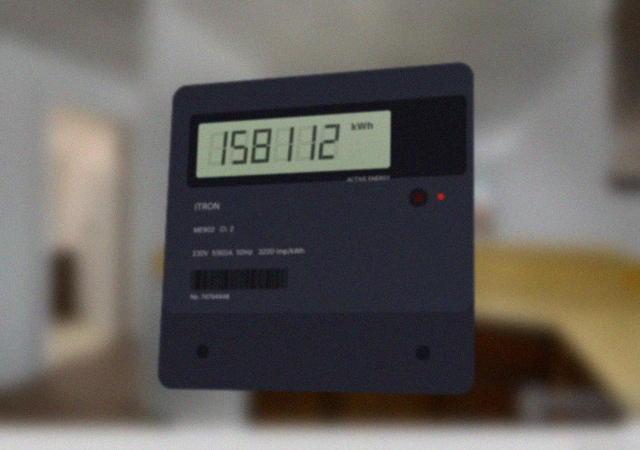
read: 158112 kWh
